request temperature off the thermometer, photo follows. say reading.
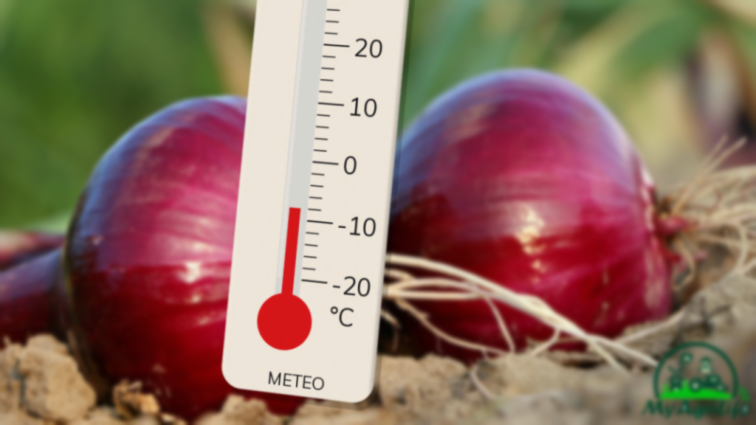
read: -8 °C
